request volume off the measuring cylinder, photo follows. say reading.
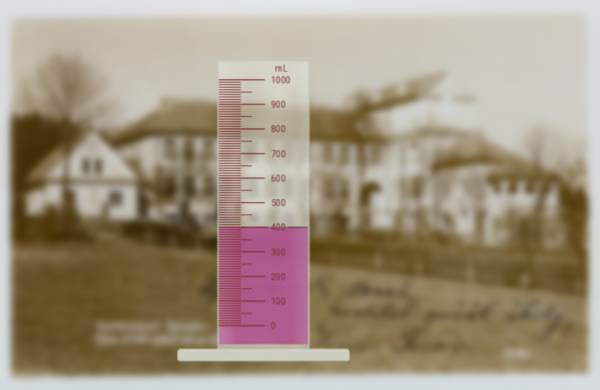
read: 400 mL
